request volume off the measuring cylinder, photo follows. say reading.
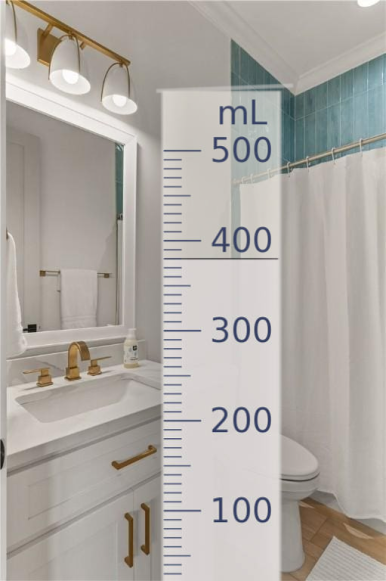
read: 380 mL
